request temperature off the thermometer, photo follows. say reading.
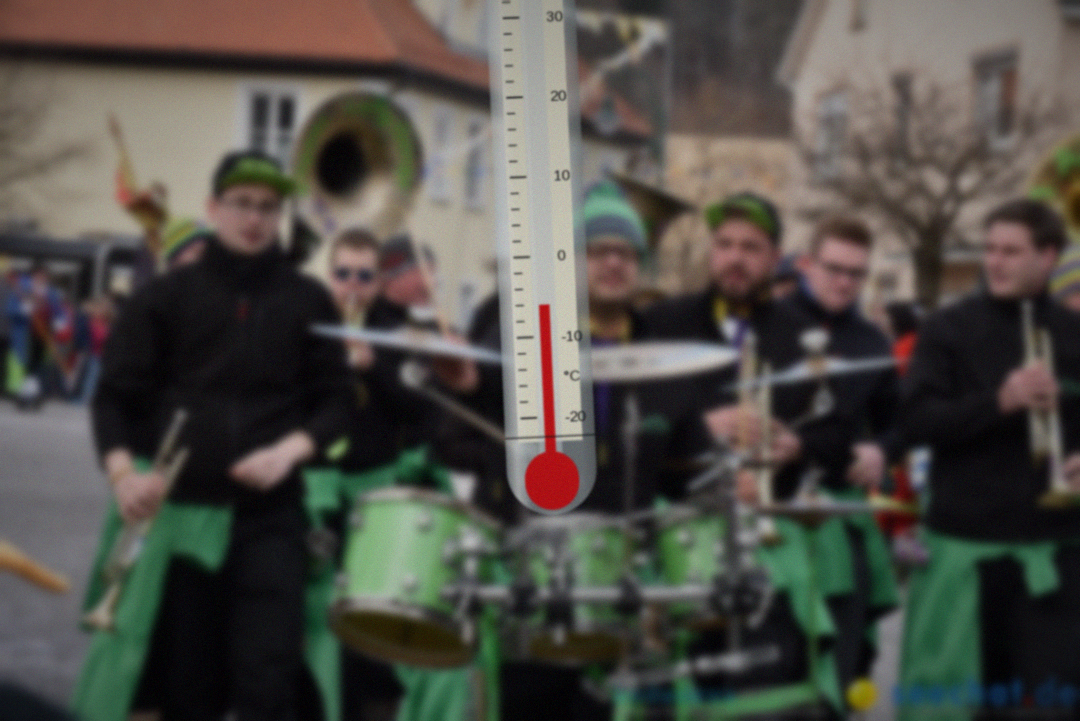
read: -6 °C
